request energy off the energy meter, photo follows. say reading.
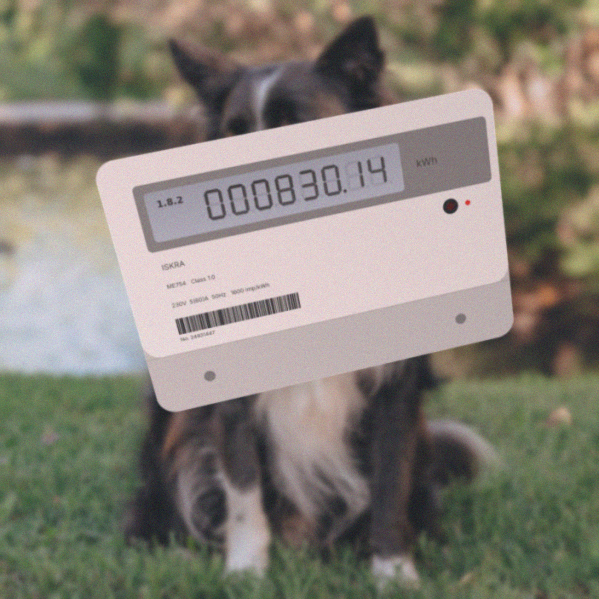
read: 830.14 kWh
